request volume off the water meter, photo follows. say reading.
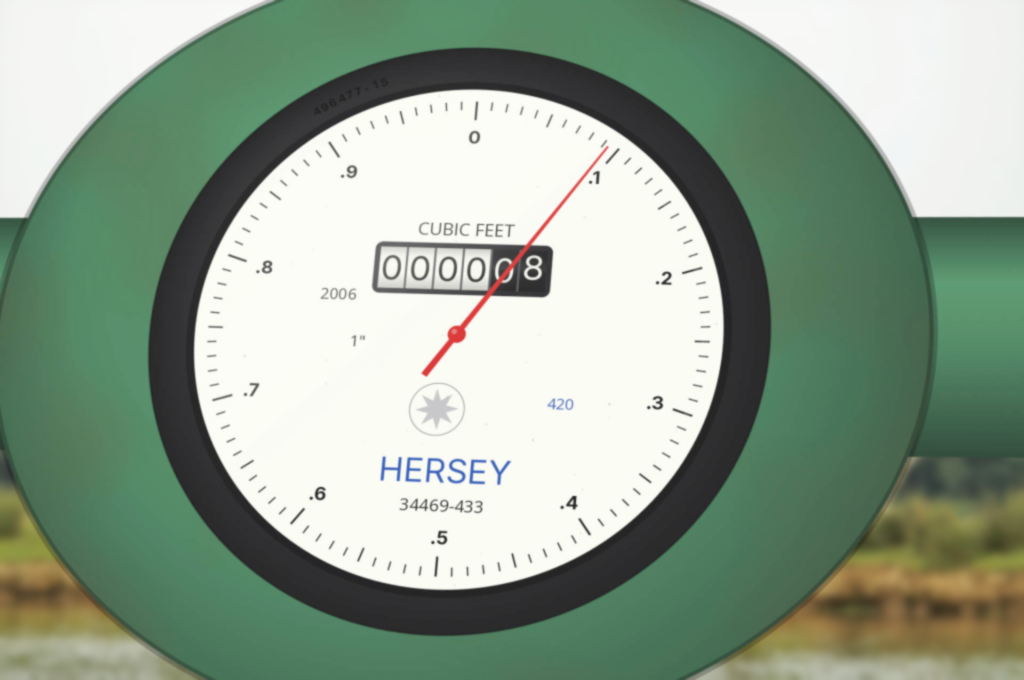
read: 8.09 ft³
